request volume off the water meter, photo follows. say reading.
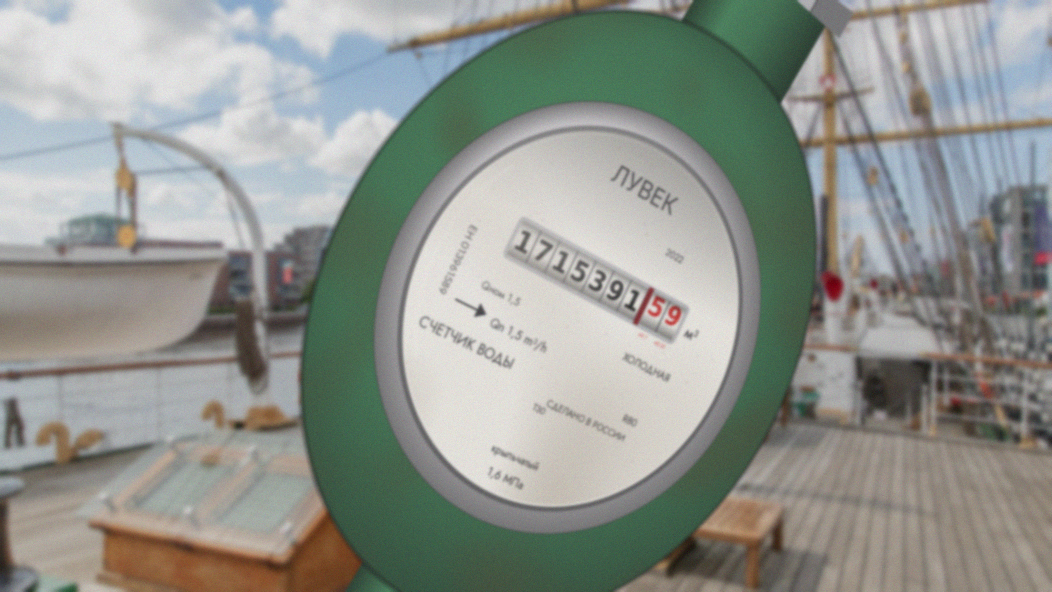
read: 1715391.59 m³
